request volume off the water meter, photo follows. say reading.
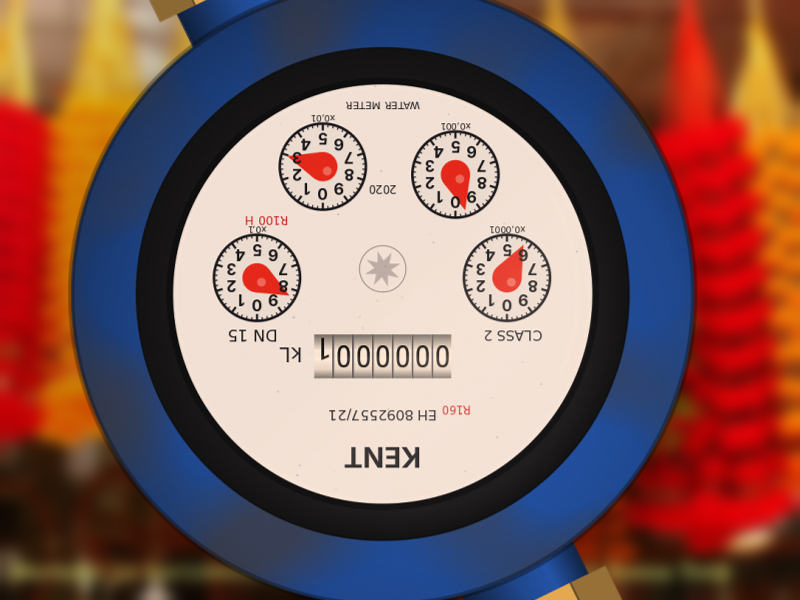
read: 0.8295 kL
